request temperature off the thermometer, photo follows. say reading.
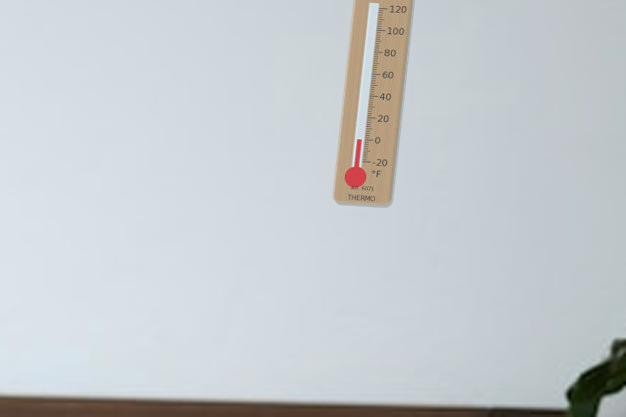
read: 0 °F
